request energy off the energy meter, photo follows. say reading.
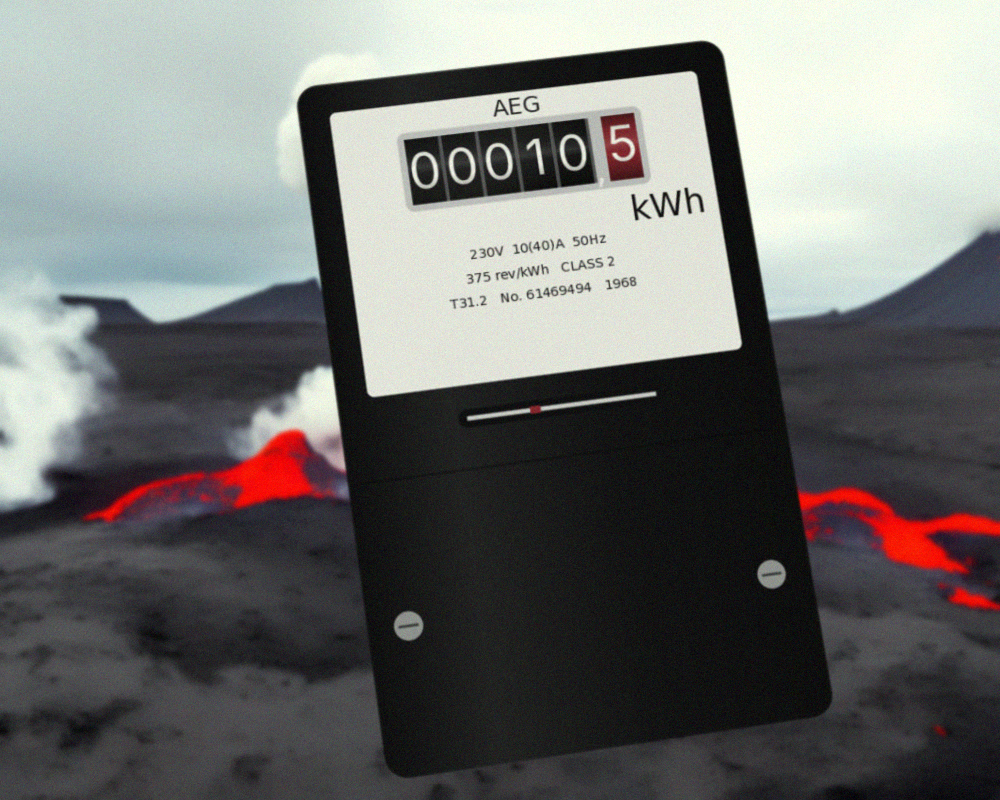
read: 10.5 kWh
